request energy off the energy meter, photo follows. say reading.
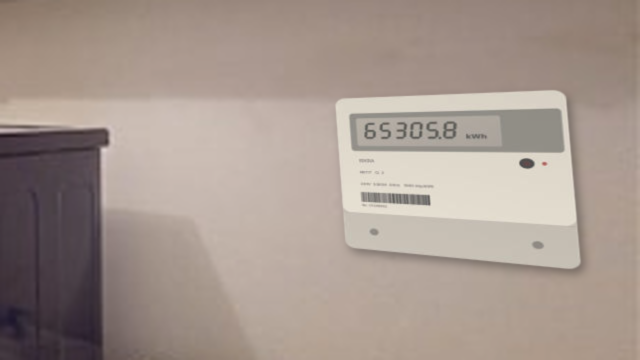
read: 65305.8 kWh
